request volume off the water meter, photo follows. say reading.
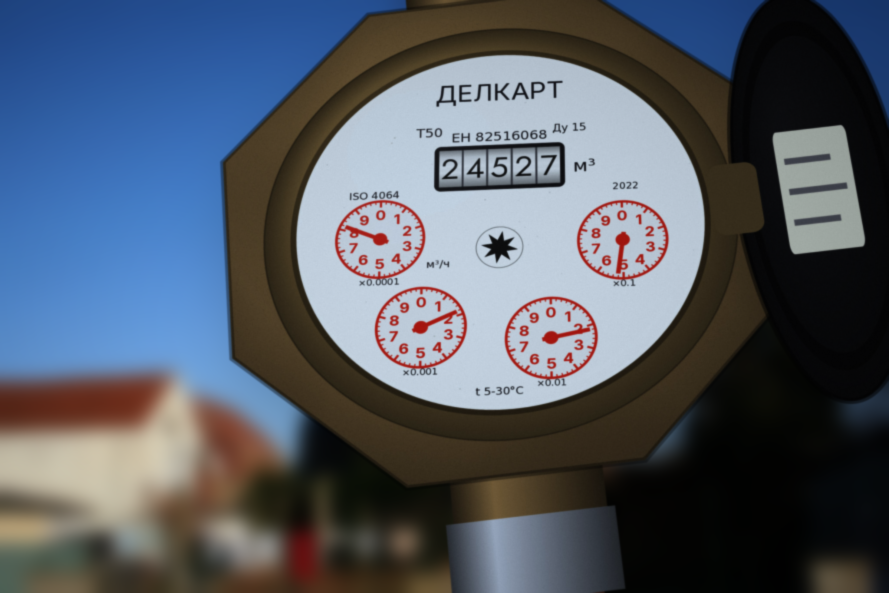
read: 24527.5218 m³
